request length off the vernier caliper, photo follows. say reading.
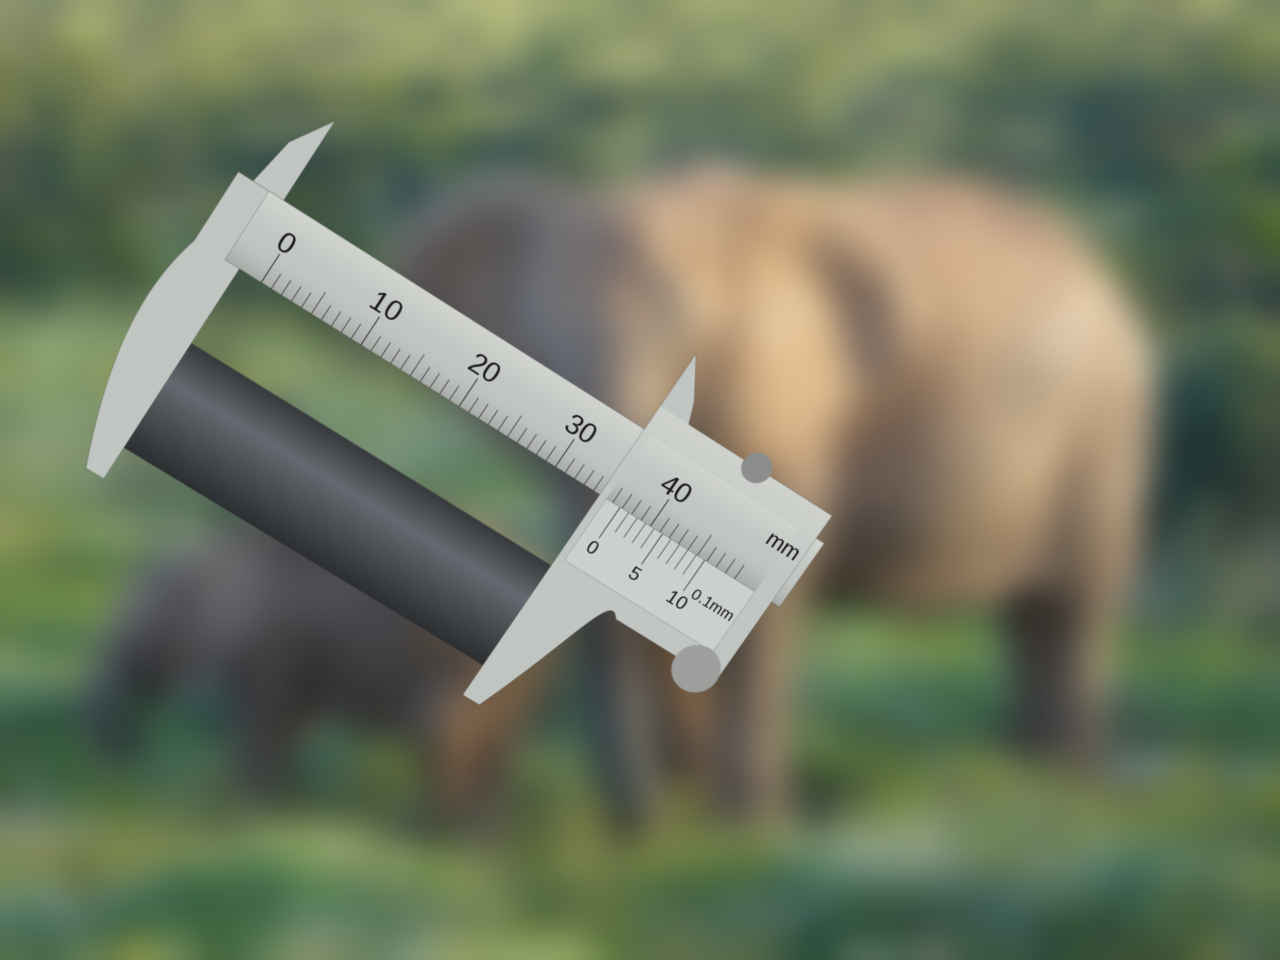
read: 36.8 mm
